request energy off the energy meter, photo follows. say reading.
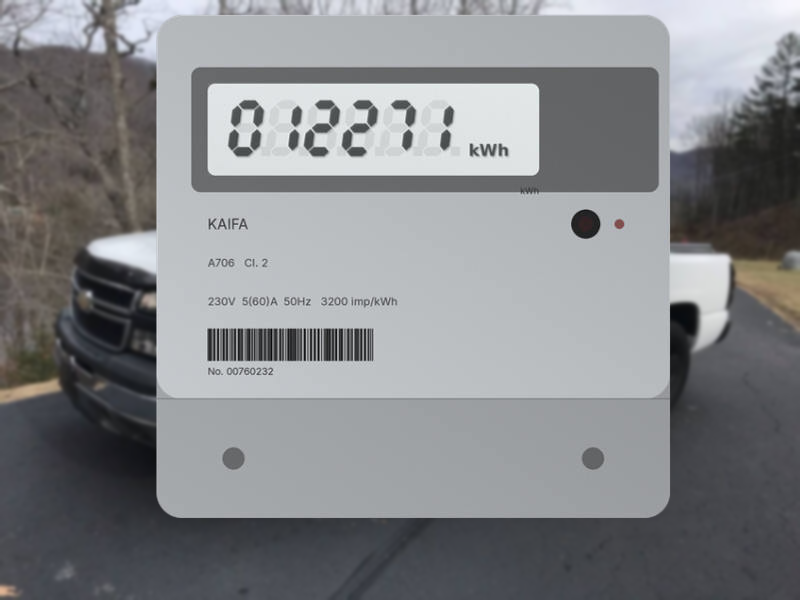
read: 12271 kWh
